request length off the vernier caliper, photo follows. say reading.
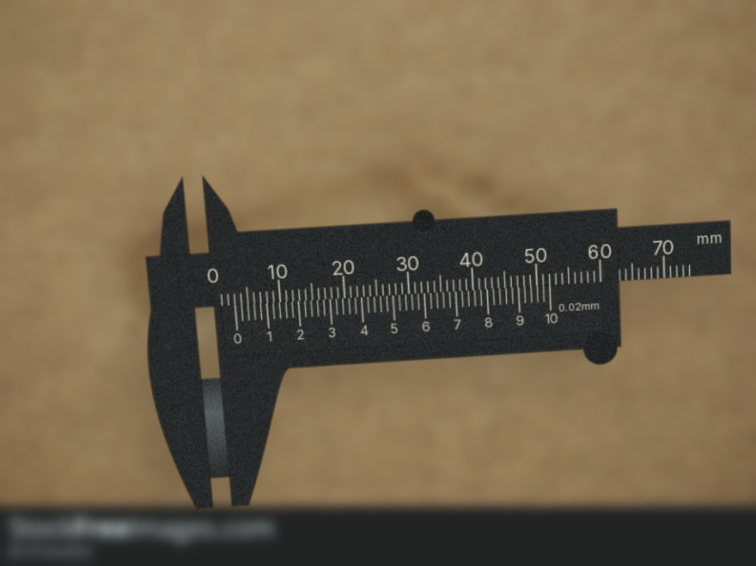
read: 3.0 mm
